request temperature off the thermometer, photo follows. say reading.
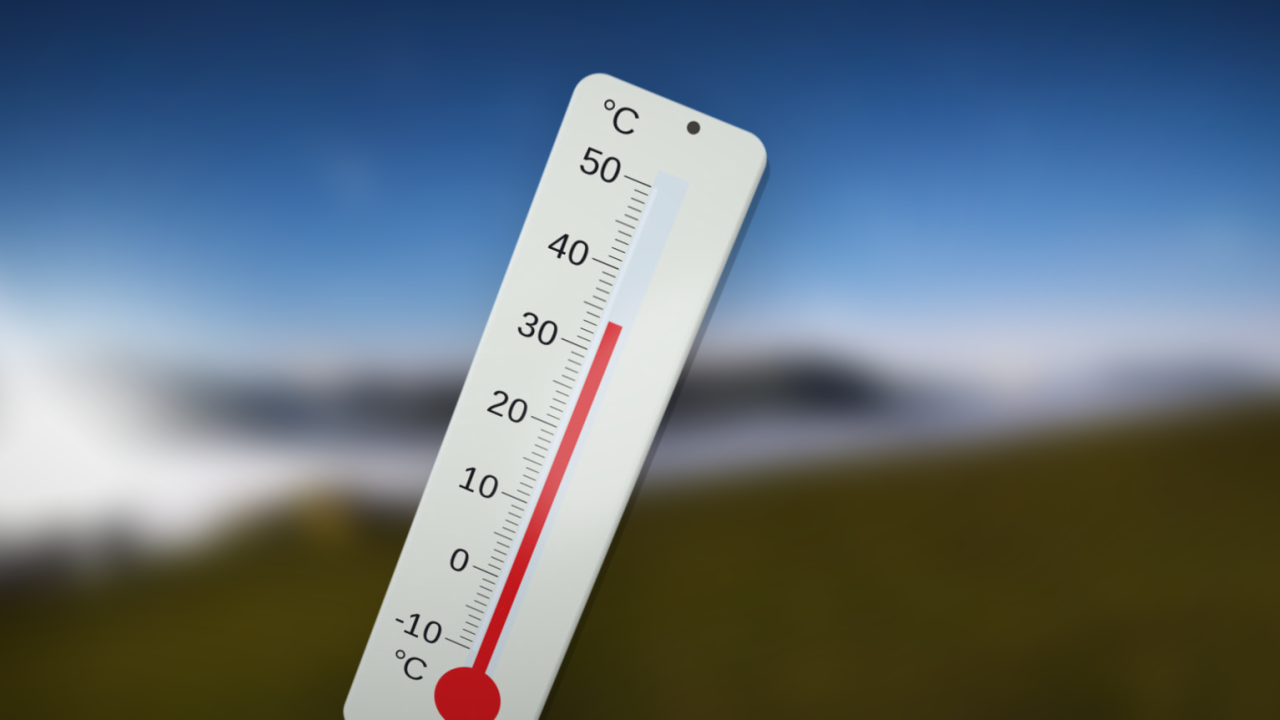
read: 34 °C
